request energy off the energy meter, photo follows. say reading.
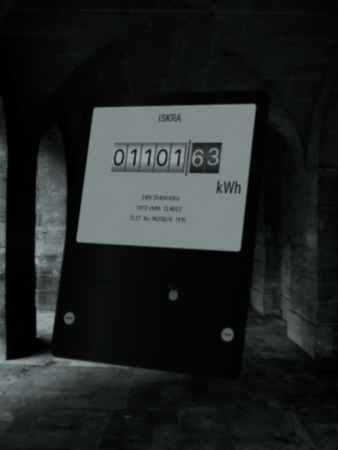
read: 1101.63 kWh
